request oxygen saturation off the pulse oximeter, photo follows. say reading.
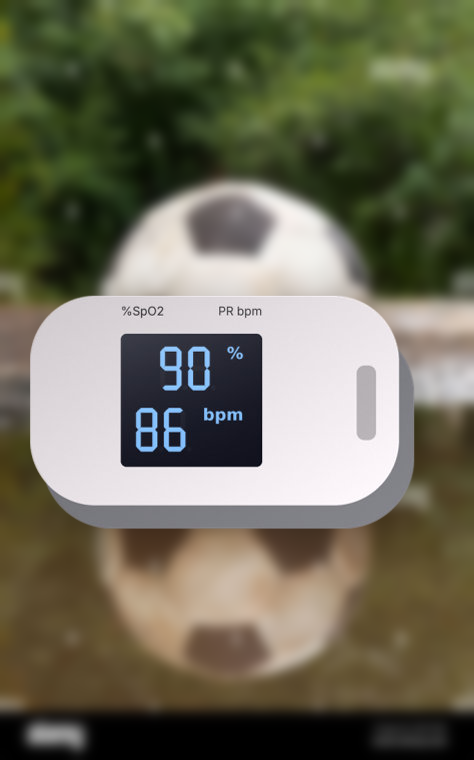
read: 90 %
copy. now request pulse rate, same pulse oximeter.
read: 86 bpm
